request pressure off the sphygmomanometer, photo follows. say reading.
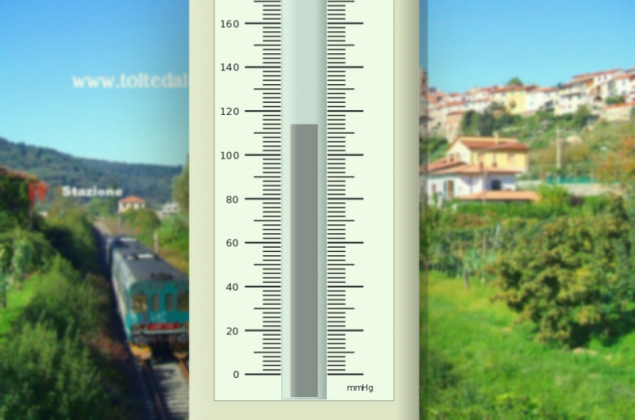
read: 114 mmHg
